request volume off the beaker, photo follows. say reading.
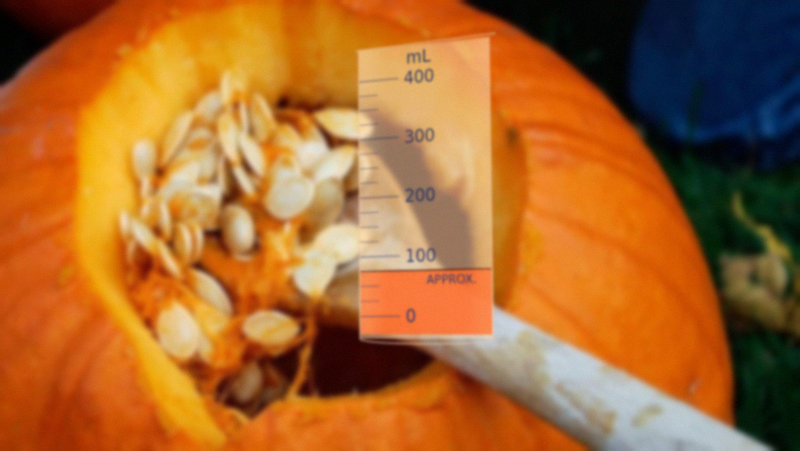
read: 75 mL
